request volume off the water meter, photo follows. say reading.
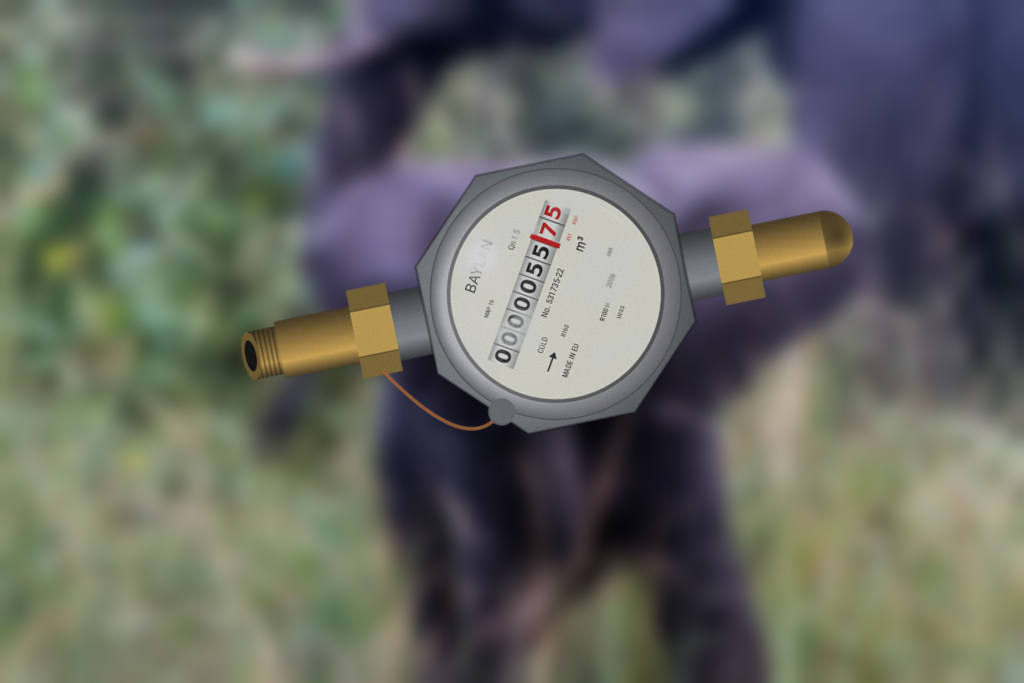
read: 55.75 m³
